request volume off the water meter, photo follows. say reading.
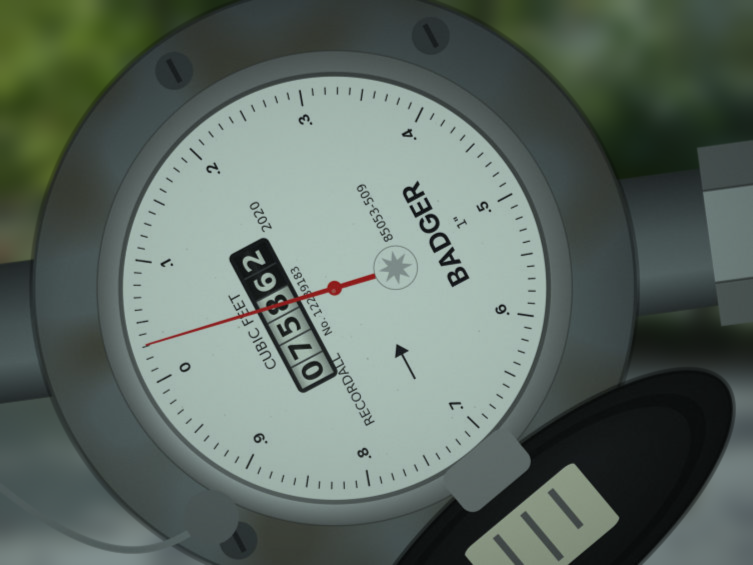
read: 75862.03 ft³
